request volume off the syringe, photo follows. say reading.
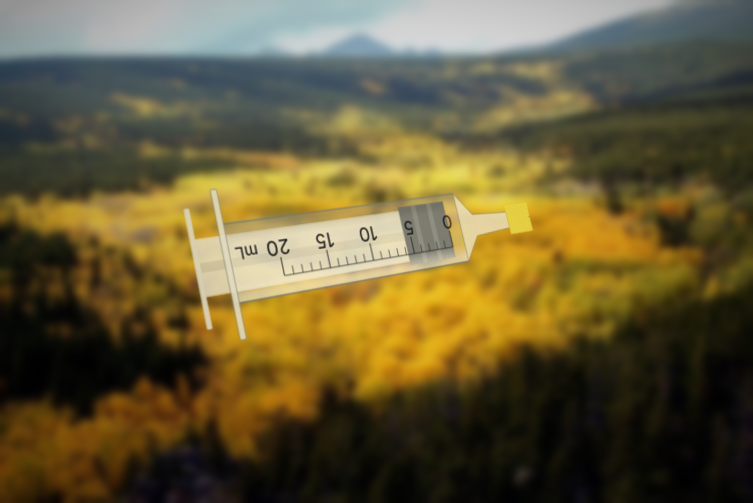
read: 0 mL
